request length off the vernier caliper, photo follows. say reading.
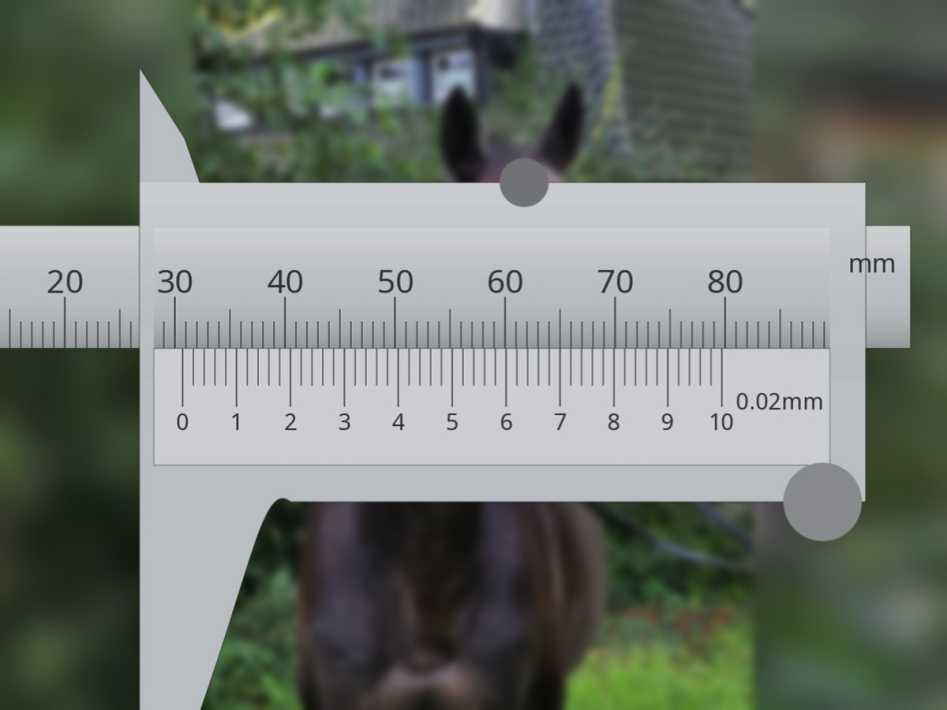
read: 30.7 mm
